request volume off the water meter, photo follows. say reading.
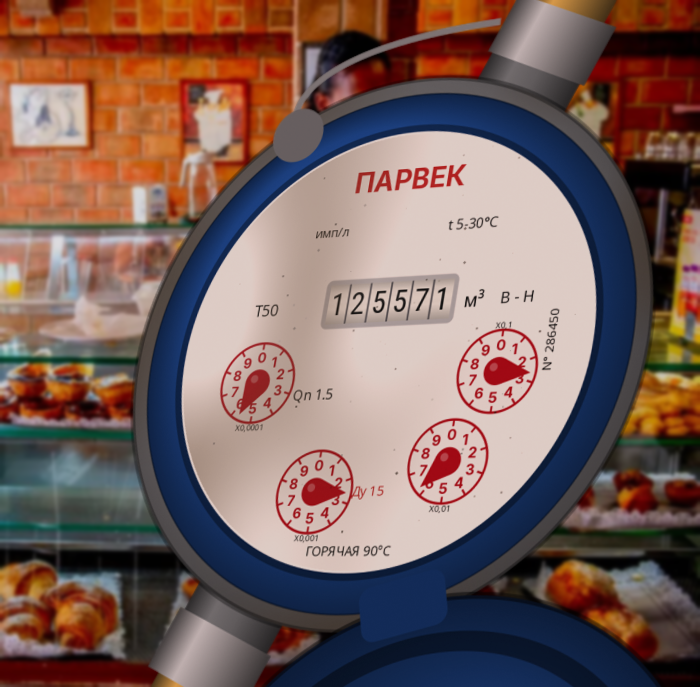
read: 125571.2625 m³
